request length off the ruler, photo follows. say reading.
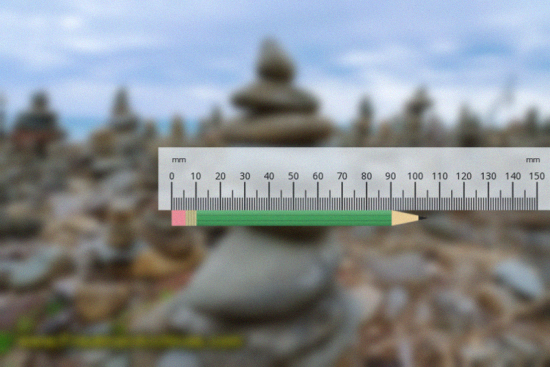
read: 105 mm
